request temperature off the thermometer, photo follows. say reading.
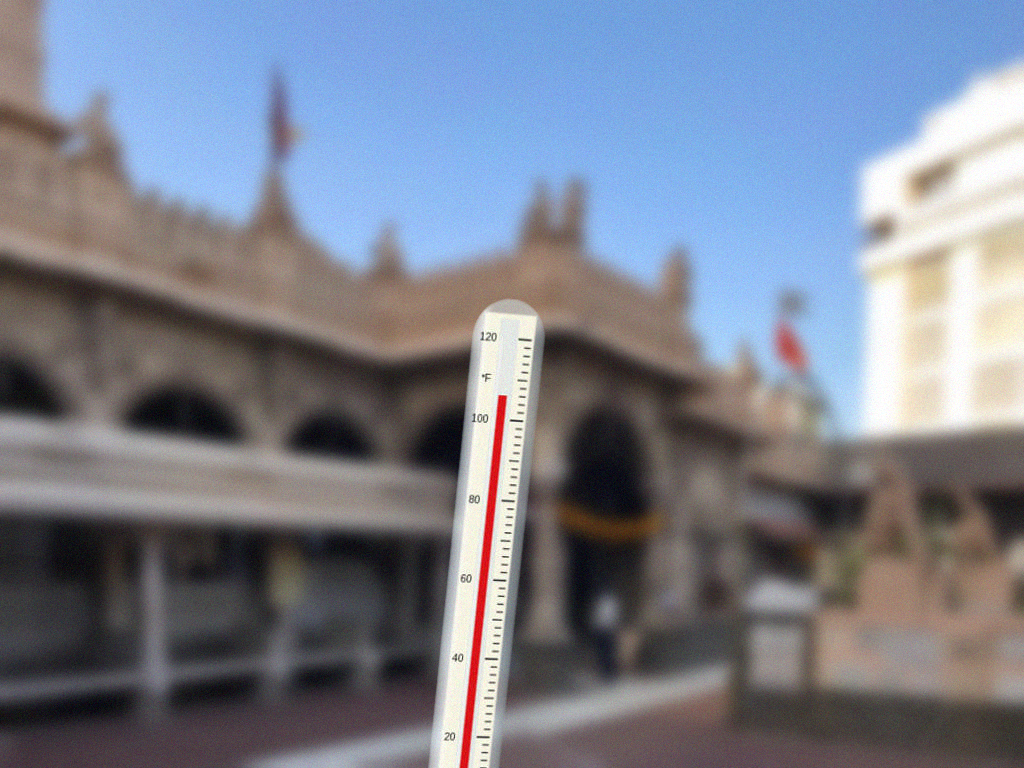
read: 106 °F
